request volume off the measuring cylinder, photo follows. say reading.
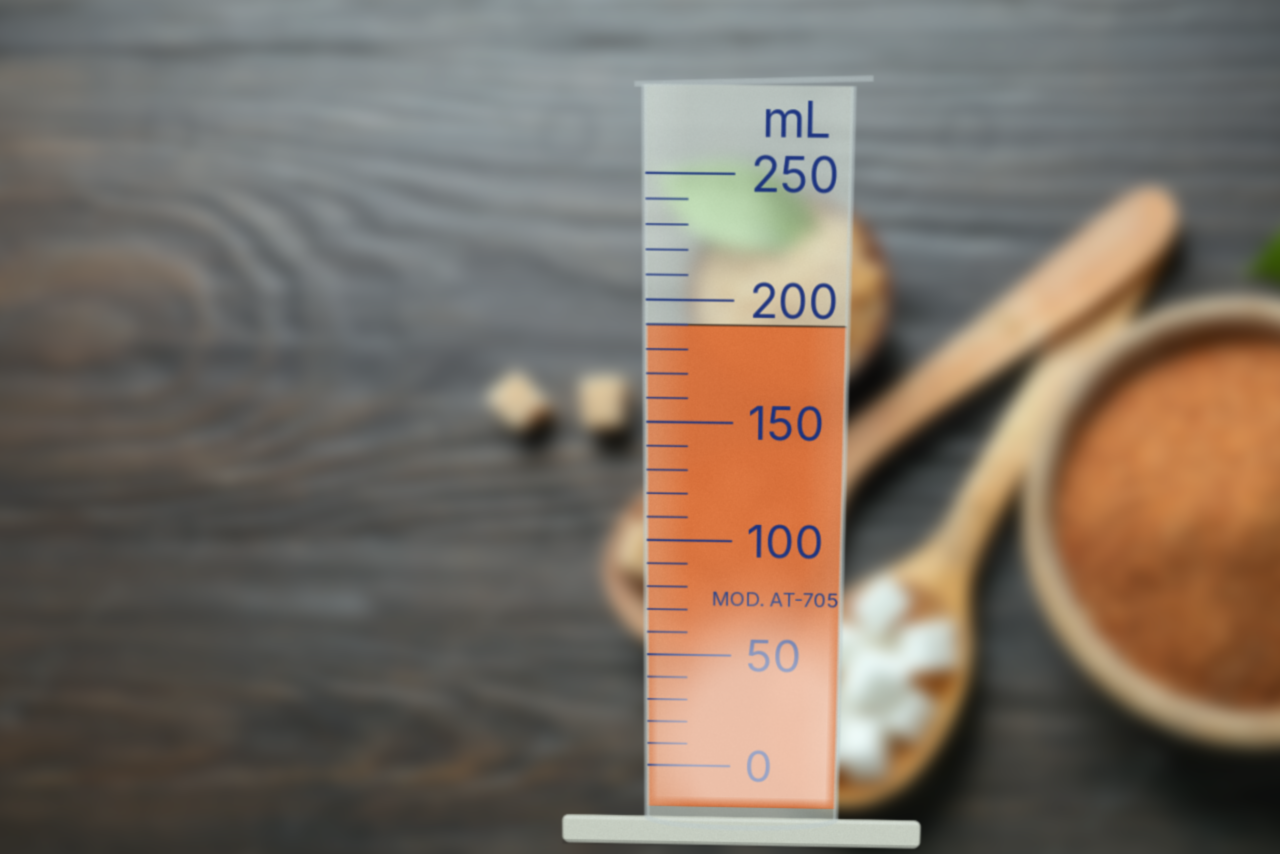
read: 190 mL
